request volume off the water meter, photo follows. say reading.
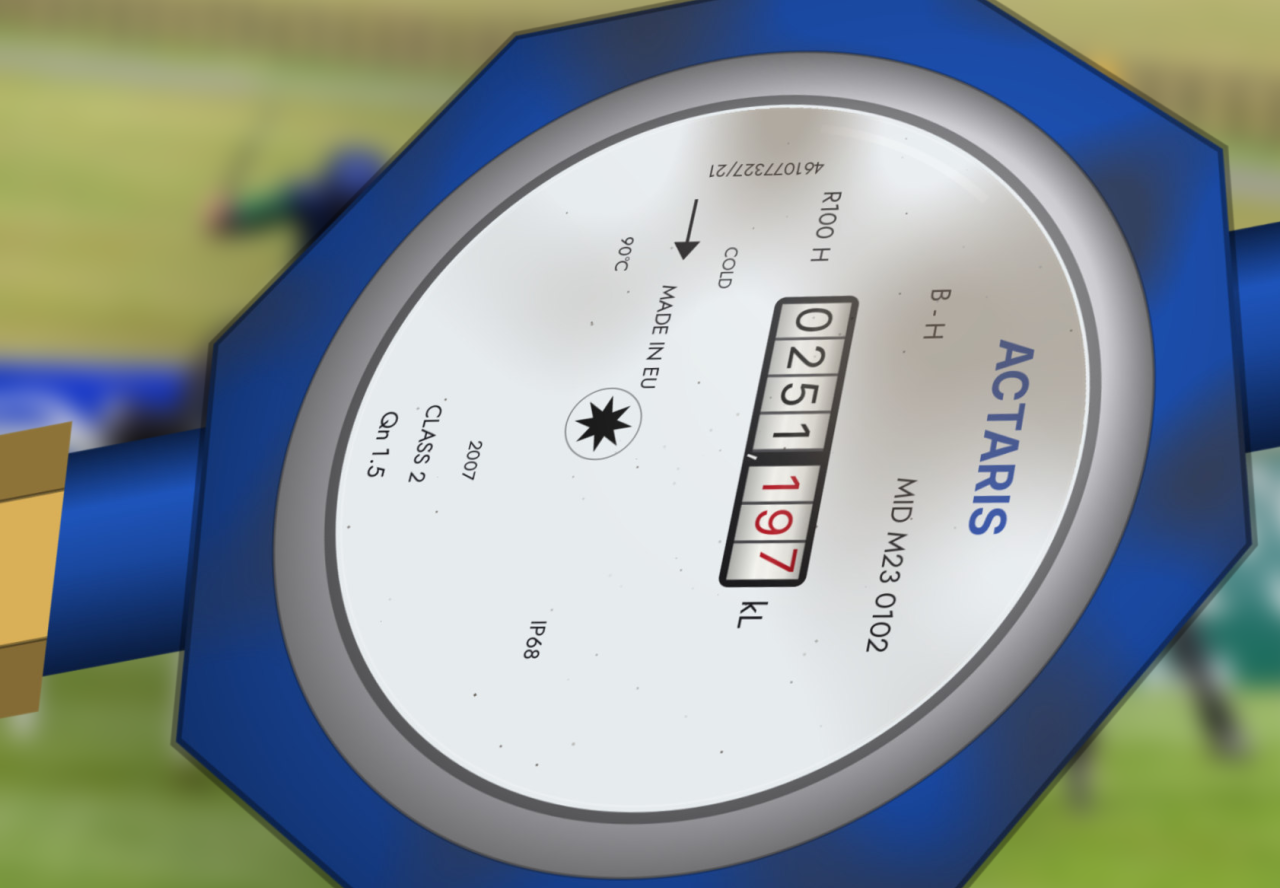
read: 251.197 kL
